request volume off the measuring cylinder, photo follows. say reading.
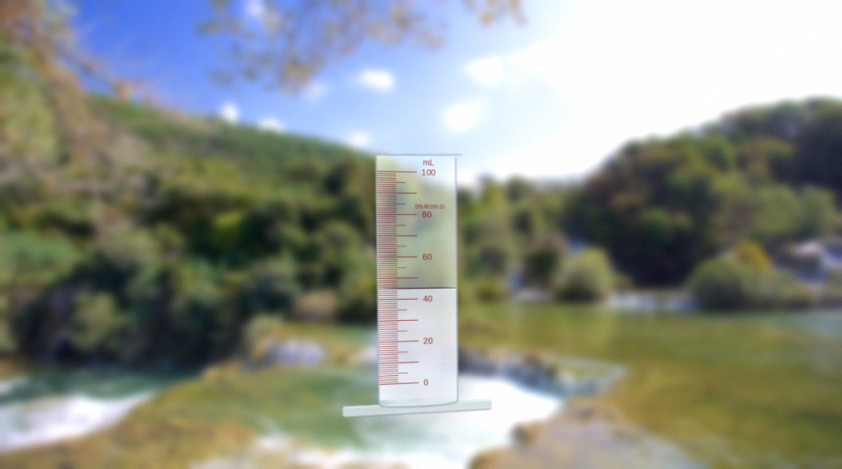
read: 45 mL
